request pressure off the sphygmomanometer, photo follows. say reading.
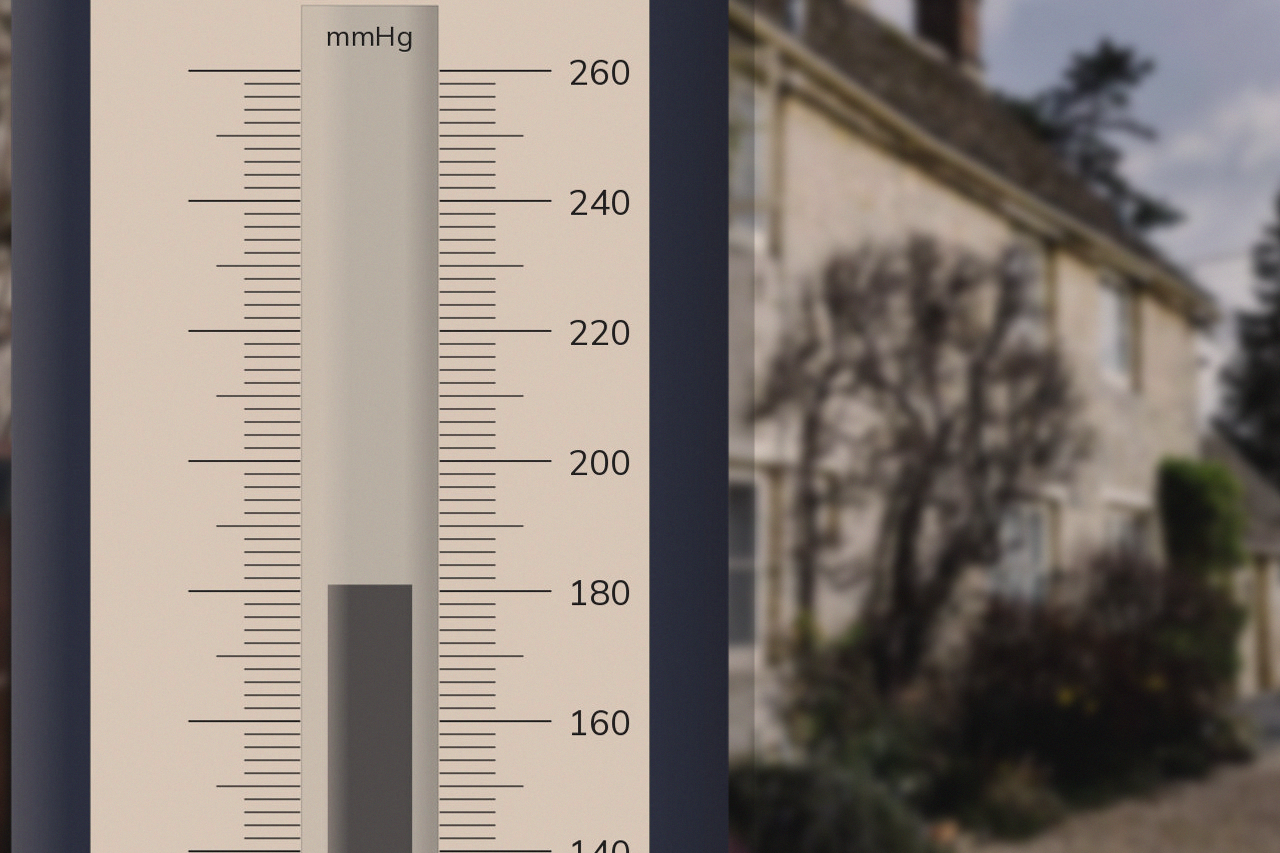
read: 181 mmHg
